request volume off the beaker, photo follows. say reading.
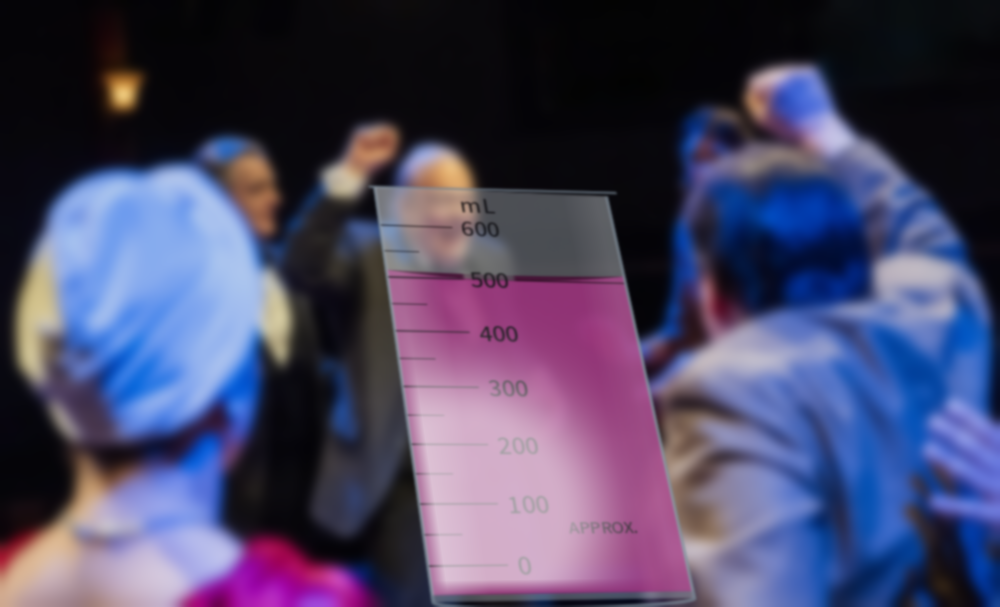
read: 500 mL
